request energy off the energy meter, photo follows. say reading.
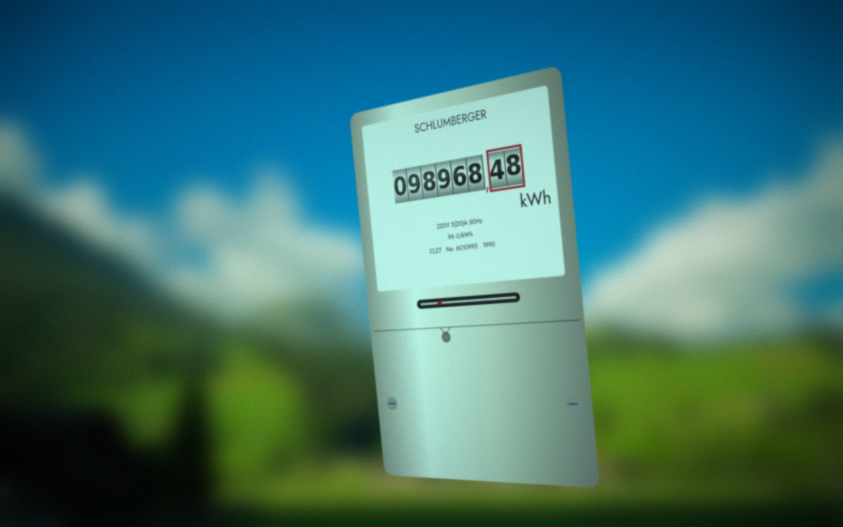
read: 98968.48 kWh
